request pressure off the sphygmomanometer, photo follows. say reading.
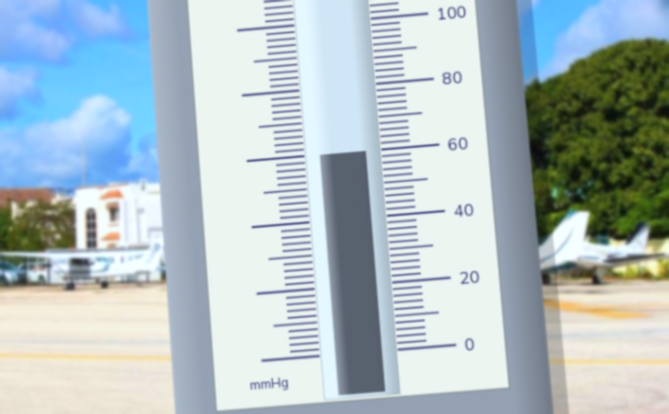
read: 60 mmHg
